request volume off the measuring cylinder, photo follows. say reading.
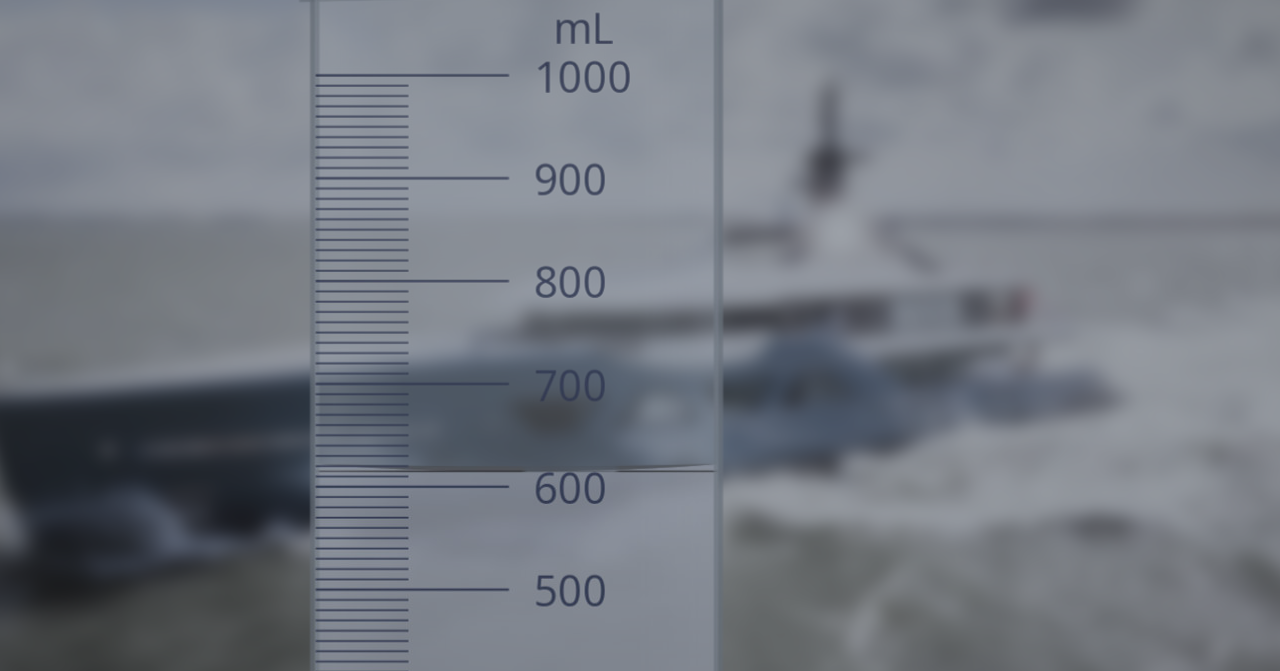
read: 615 mL
